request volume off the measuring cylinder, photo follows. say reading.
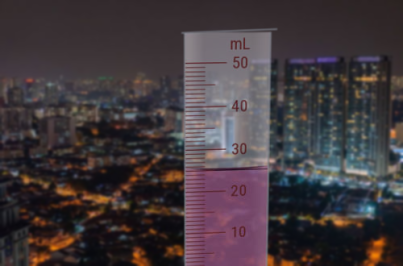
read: 25 mL
